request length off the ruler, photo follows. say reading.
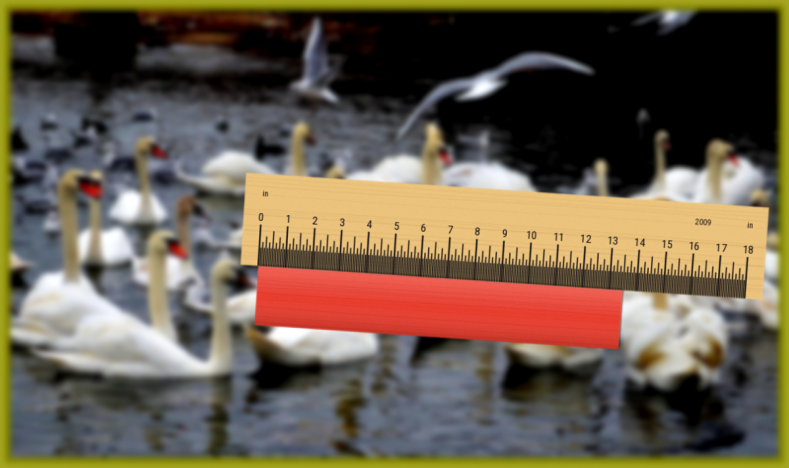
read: 13.5 in
